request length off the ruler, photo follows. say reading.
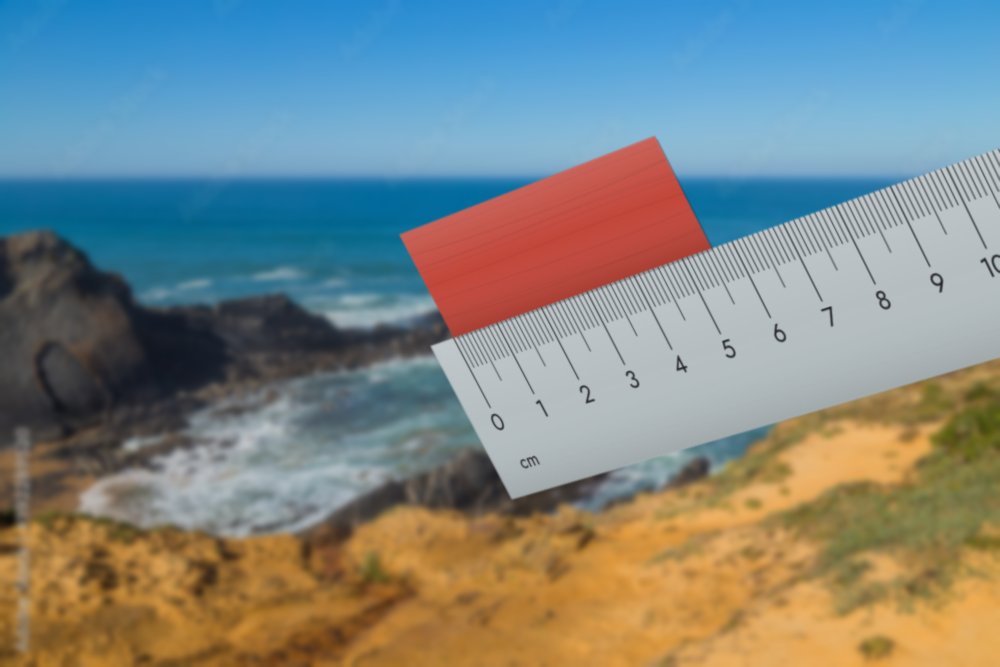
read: 5.6 cm
